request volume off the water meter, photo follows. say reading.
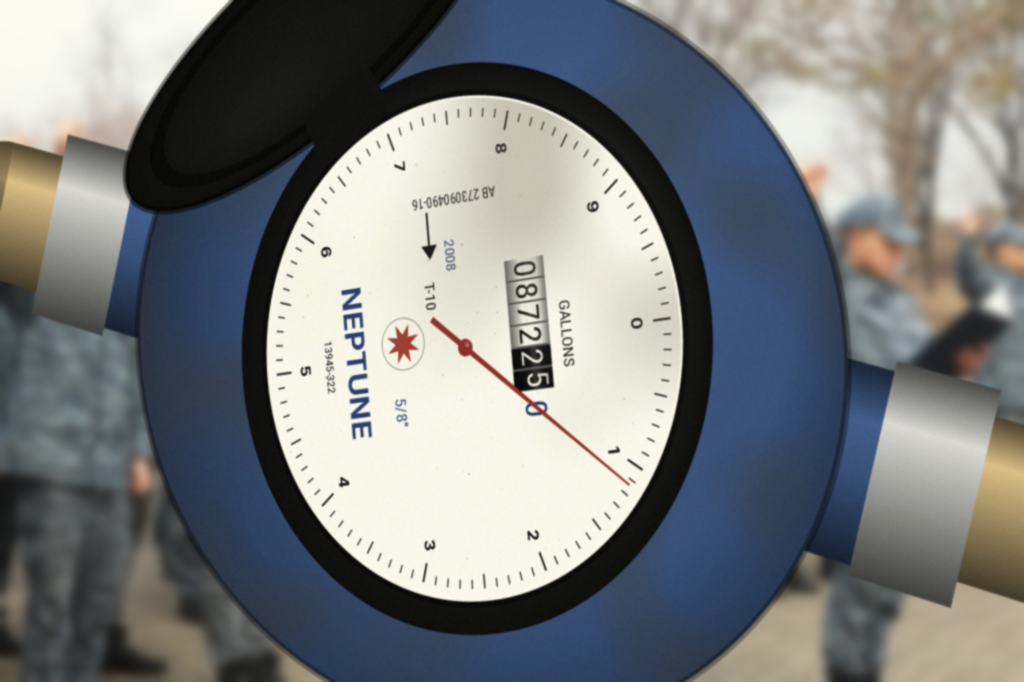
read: 872251.1 gal
